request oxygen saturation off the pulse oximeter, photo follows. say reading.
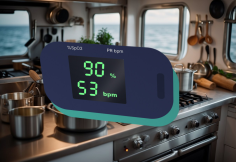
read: 90 %
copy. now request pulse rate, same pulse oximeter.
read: 53 bpm
